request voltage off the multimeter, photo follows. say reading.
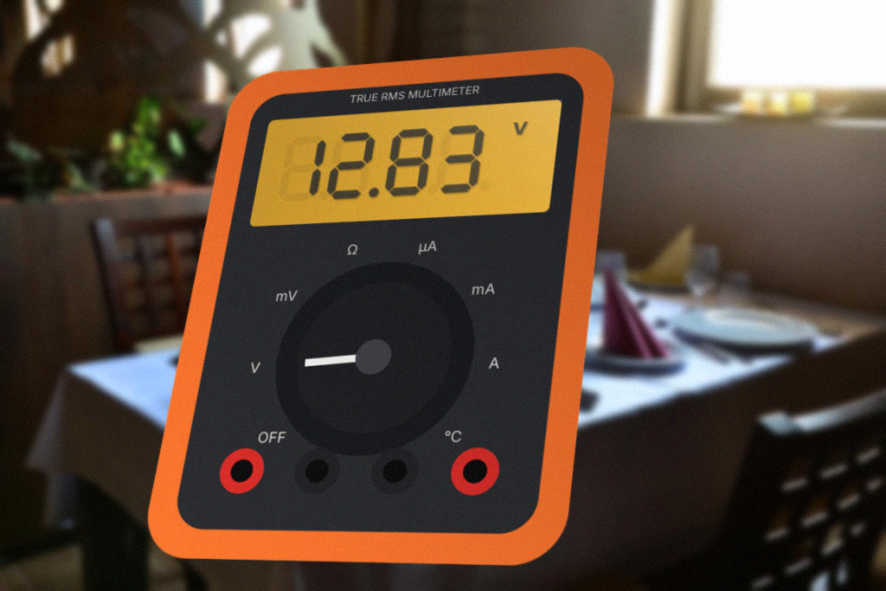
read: 12.83 V
